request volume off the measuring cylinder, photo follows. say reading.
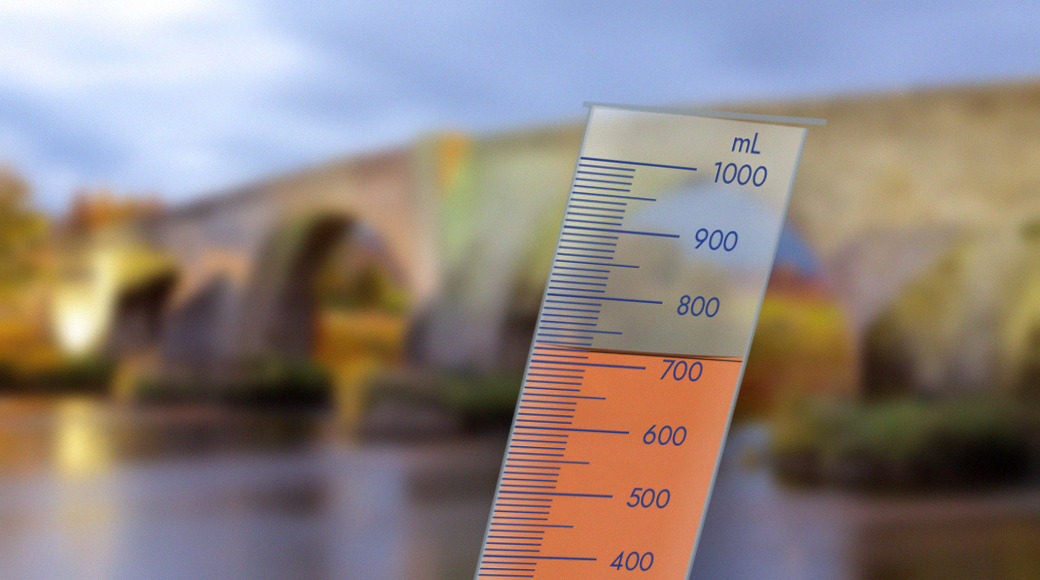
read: 720 mL
